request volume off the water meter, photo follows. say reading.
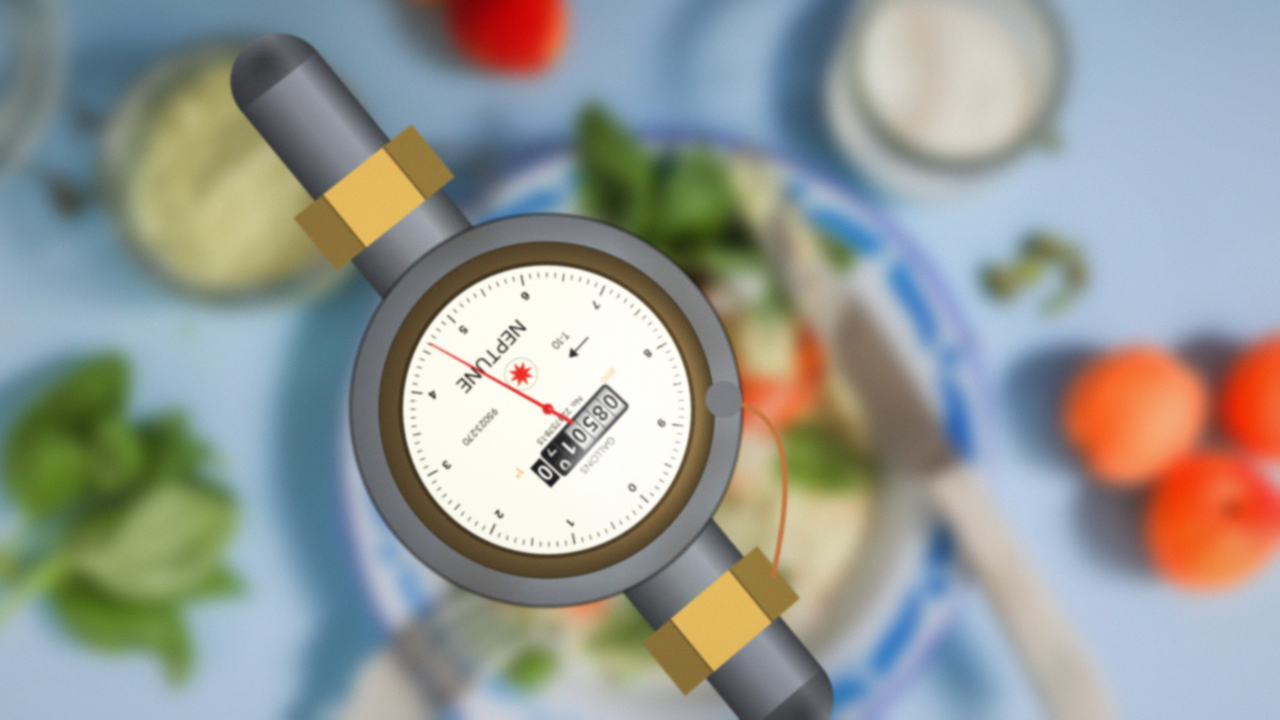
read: 850164.6 gal
